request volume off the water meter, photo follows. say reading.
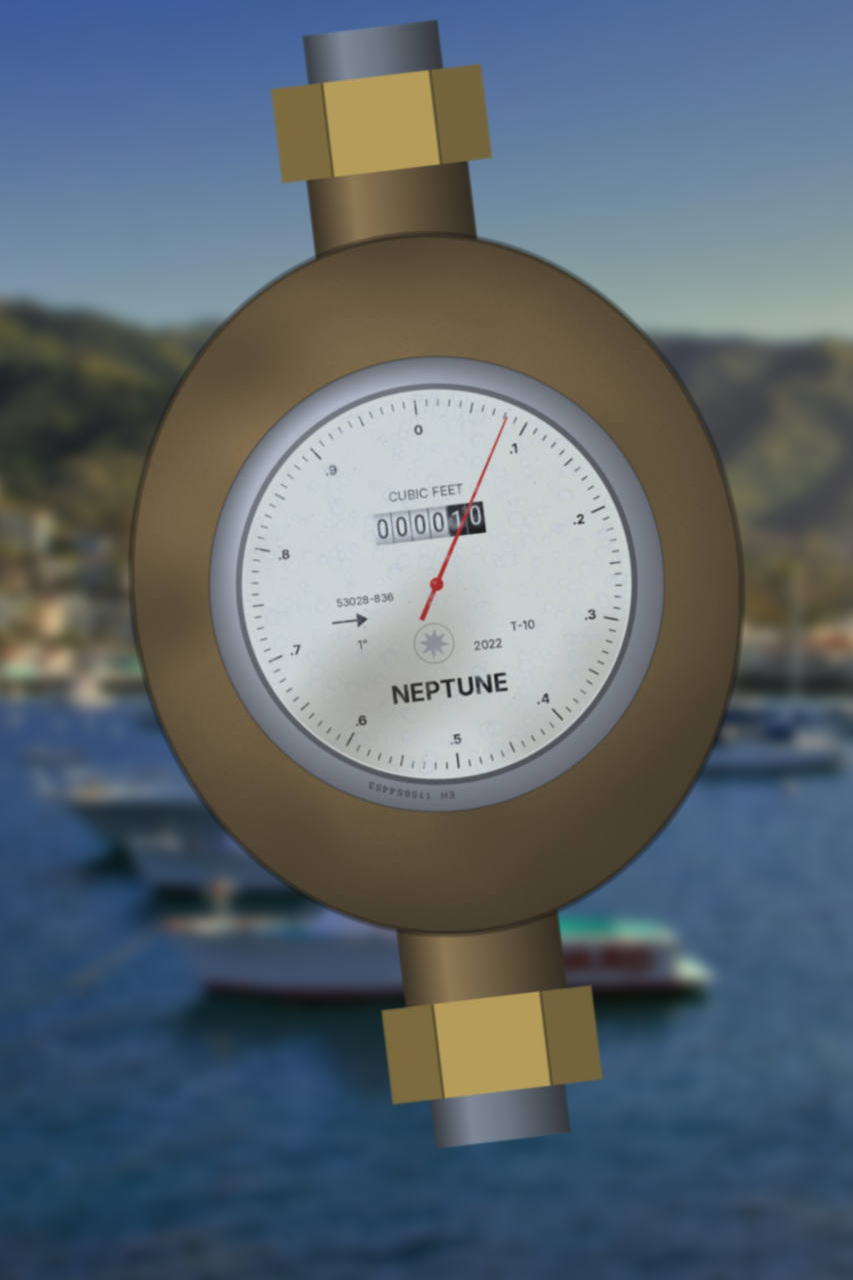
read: 10.08 ft³
